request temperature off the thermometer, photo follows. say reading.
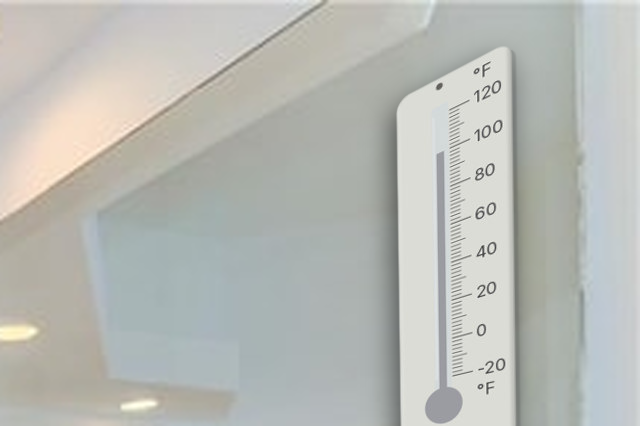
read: 100 °F
